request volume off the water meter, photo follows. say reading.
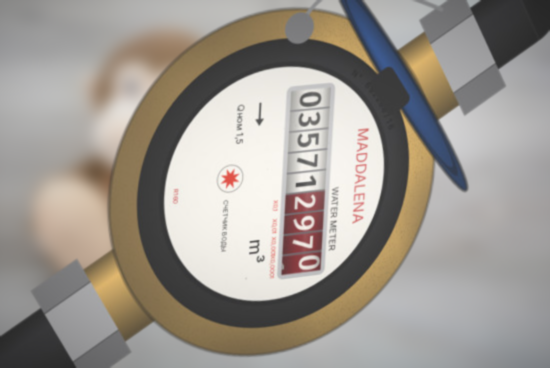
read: 3571.2970 m³
